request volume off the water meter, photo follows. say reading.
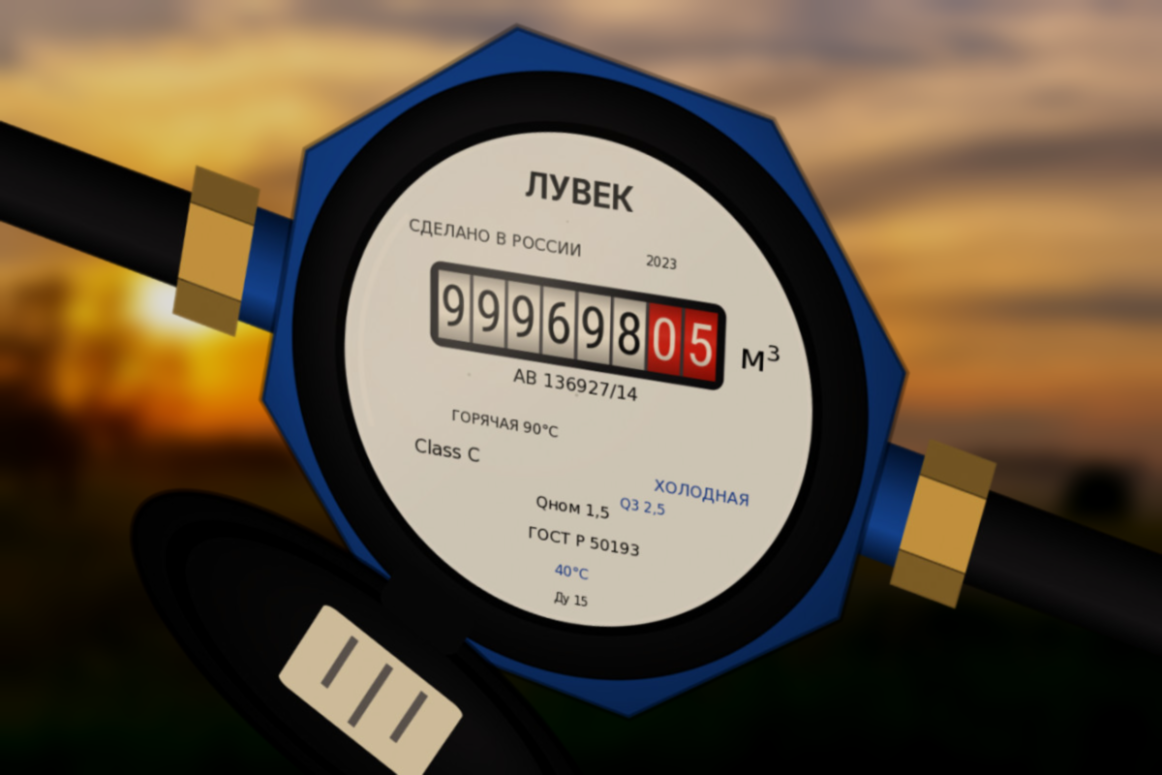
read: 999698.05 m³
